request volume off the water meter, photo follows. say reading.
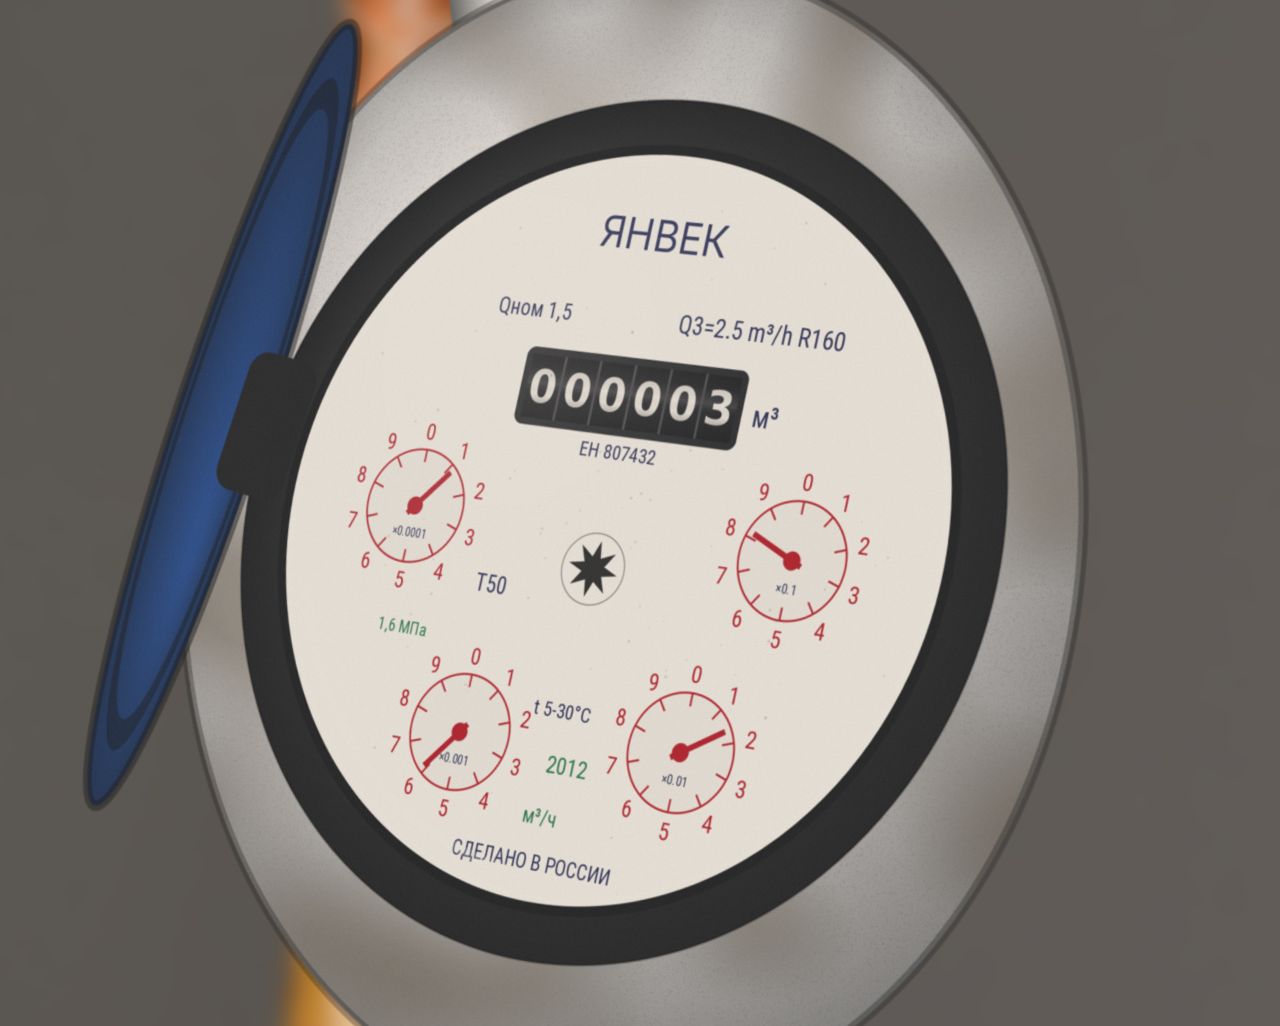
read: 3.8161 m³
